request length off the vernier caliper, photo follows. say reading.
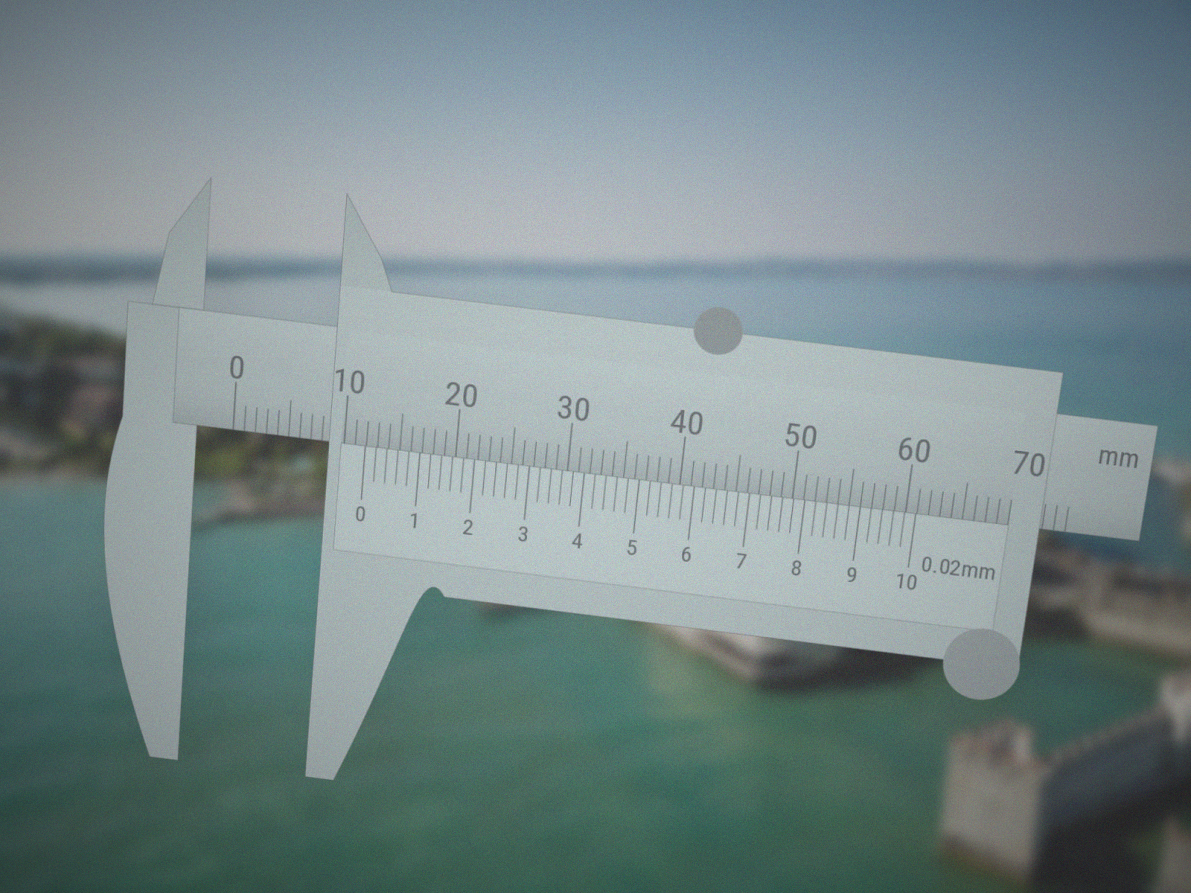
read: 11.9 mm
